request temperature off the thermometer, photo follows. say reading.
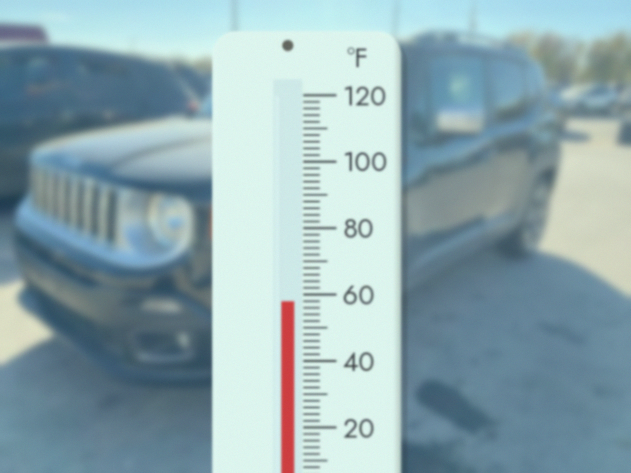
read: 58 °F
